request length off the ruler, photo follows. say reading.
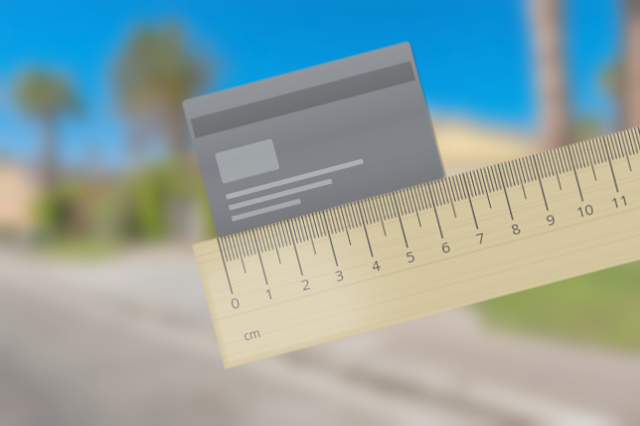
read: 6.5 cm
